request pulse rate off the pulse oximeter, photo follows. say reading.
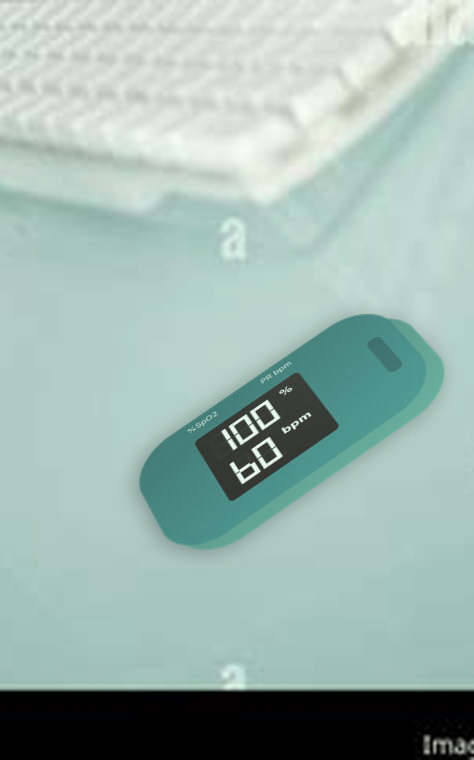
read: 60 bpm
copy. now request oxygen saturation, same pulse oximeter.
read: 100 %
